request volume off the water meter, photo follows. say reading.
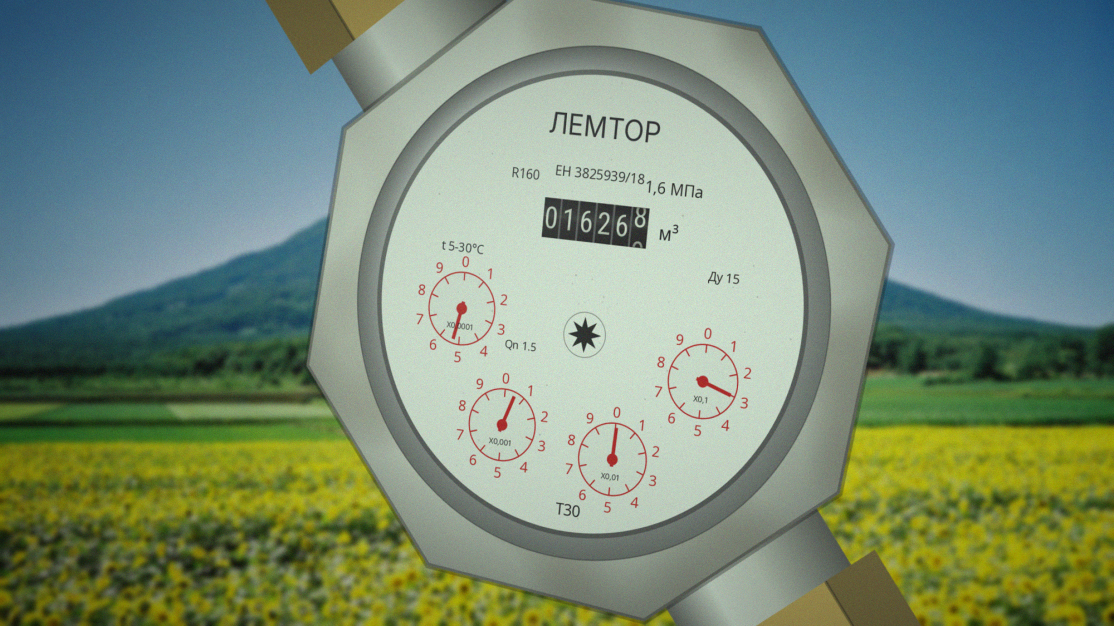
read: 16268.3005 m³
